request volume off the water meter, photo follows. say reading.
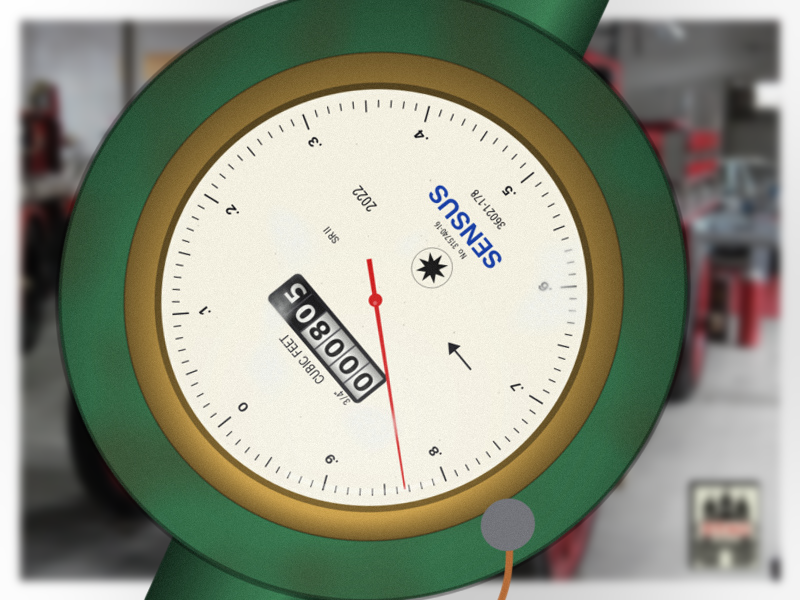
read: 804.83 ft³
